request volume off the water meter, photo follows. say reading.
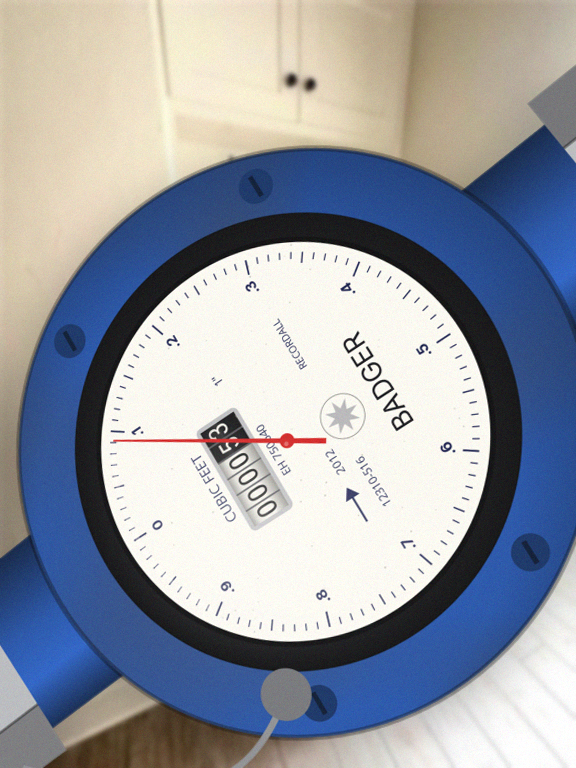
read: 53.09 ft³
